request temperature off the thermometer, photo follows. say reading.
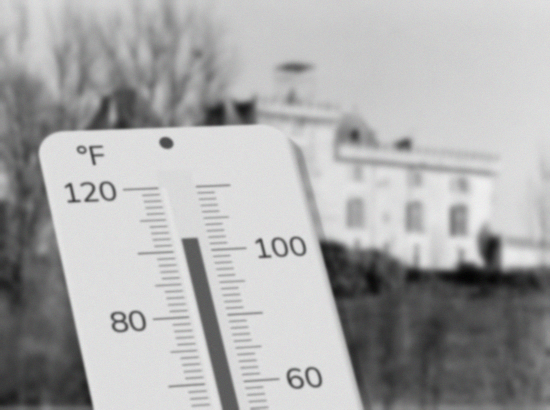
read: 104 °F
